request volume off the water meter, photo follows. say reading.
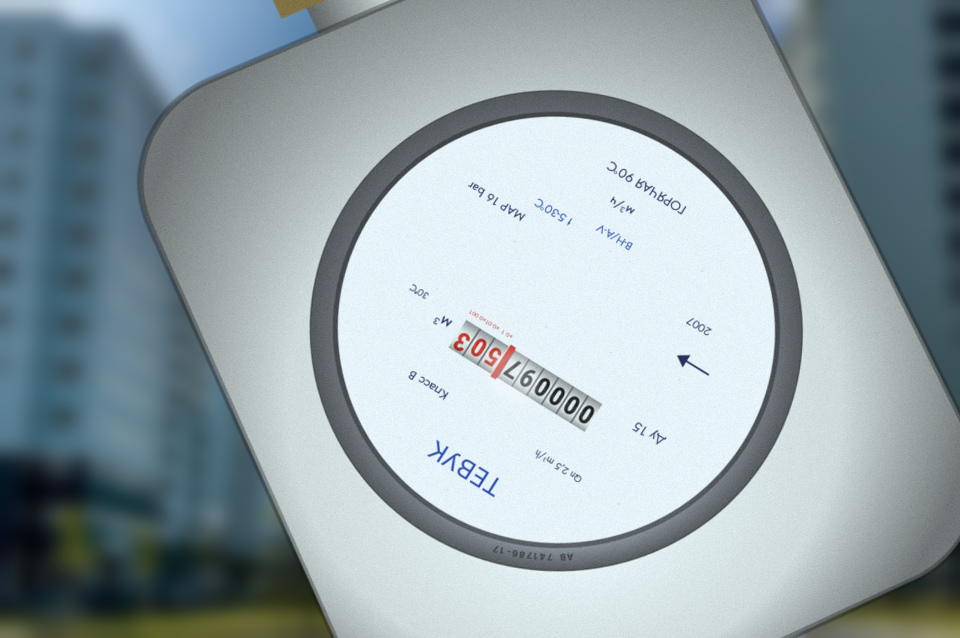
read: 97.503 m³
